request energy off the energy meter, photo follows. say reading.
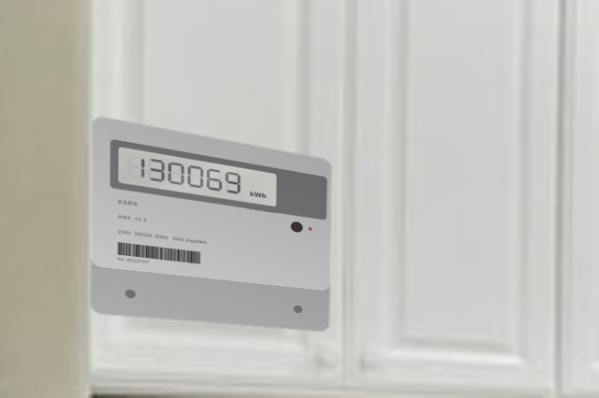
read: 130069 kWh
